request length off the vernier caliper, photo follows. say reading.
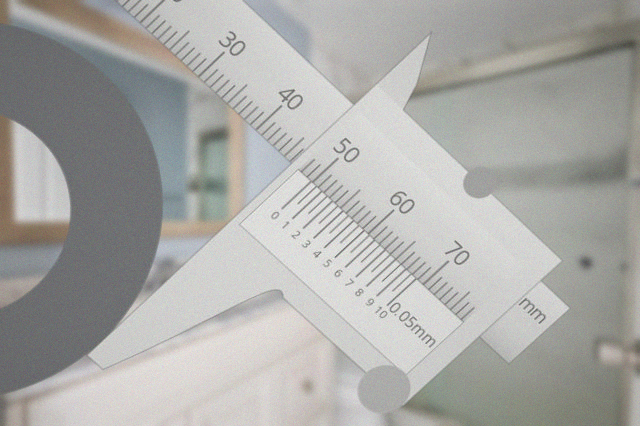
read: 49.8 mm
